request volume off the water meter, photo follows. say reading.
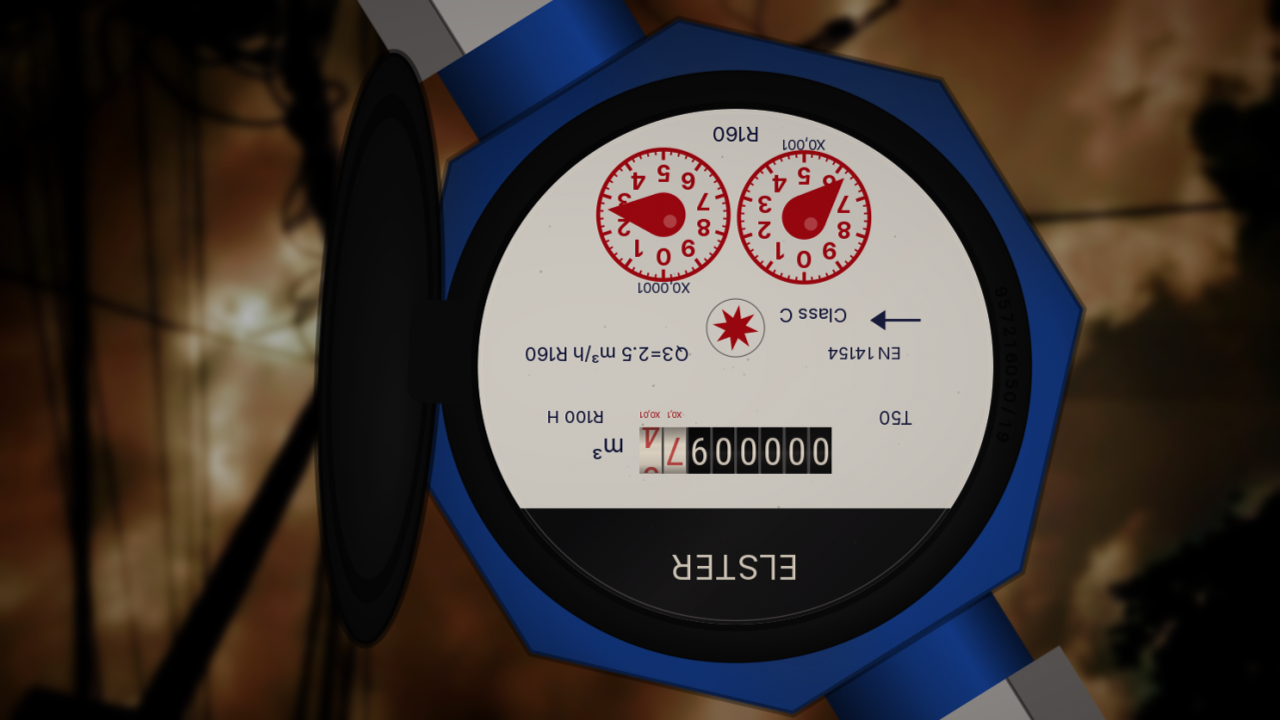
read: 9.7362 m³
